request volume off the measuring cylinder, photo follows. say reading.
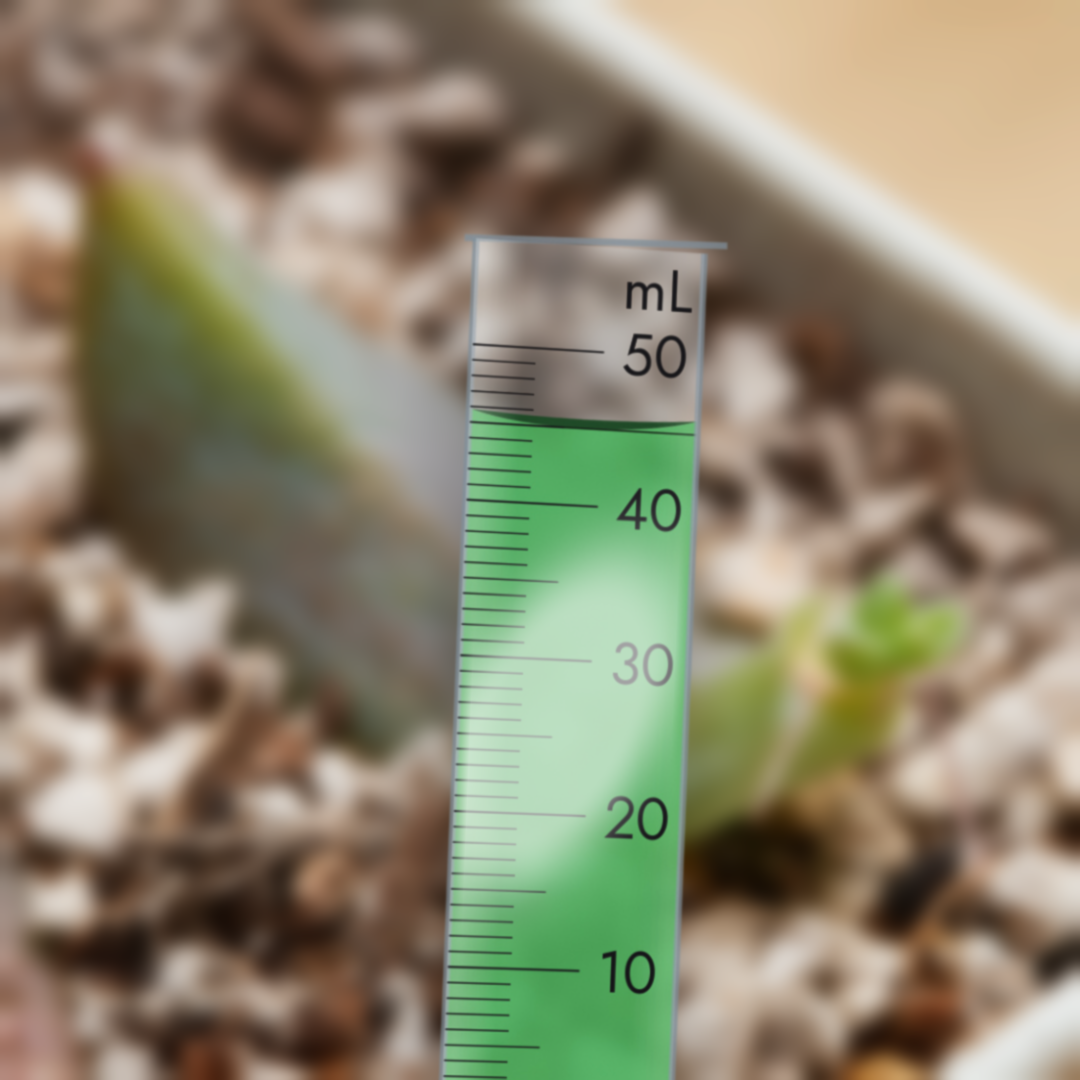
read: 45 mL
